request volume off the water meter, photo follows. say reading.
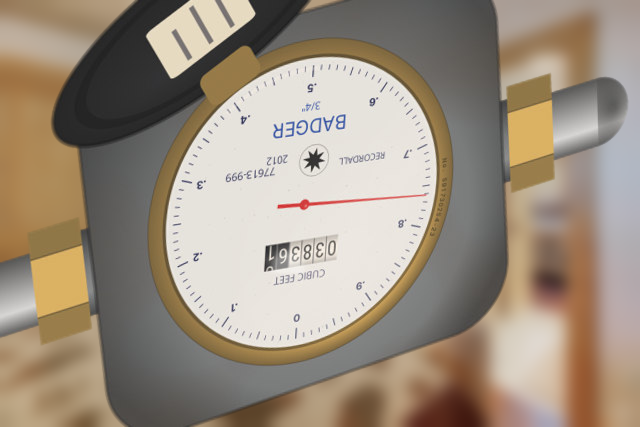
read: 38360.76 ft³
